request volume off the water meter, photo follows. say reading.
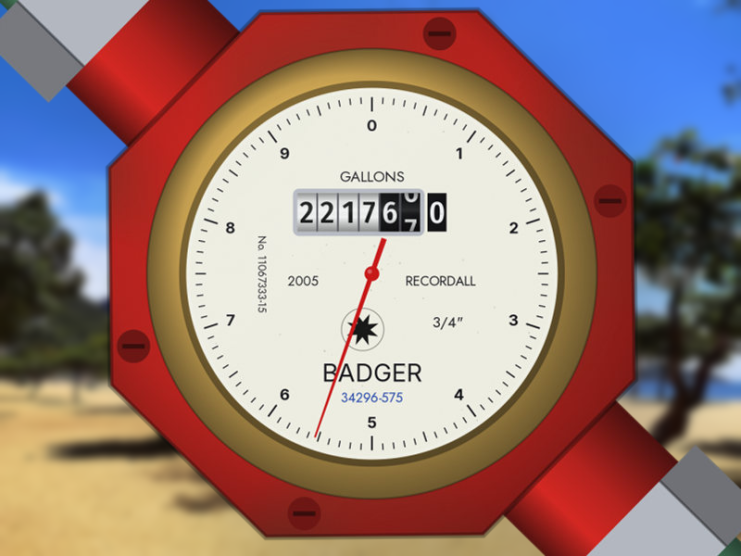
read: 2217665.5 gal
